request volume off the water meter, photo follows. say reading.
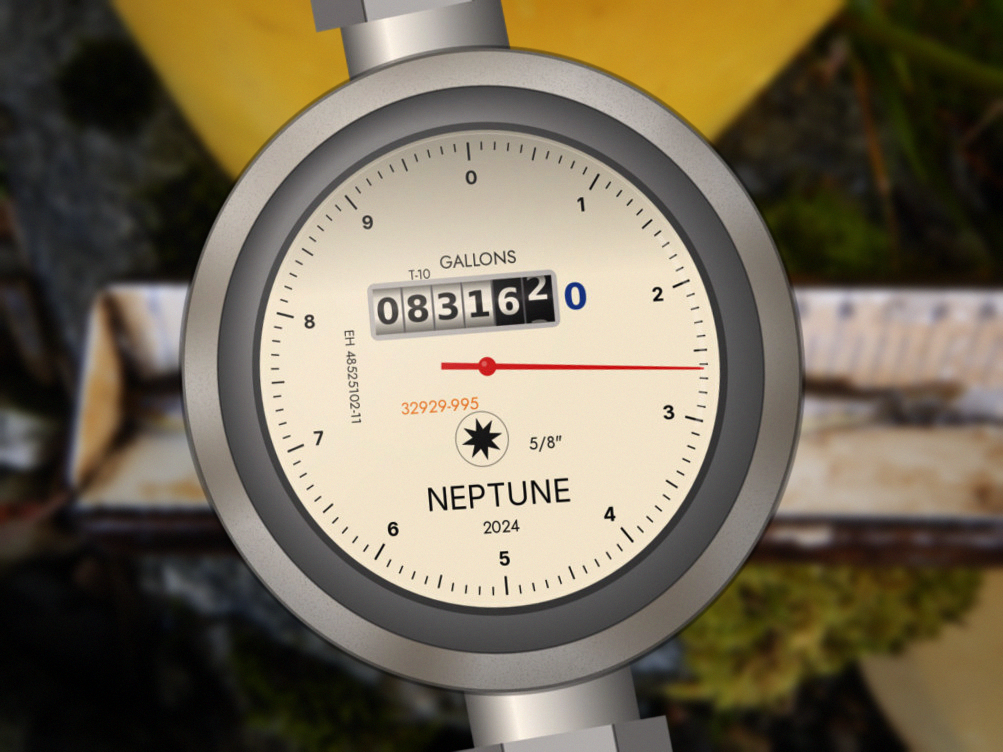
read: 831622.6 gal
